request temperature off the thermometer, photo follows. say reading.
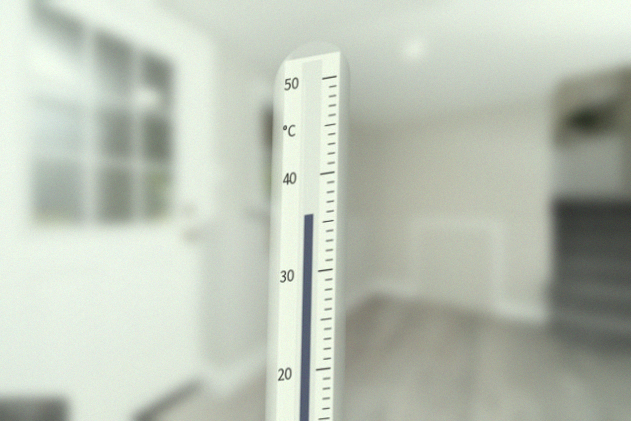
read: 36 °C
